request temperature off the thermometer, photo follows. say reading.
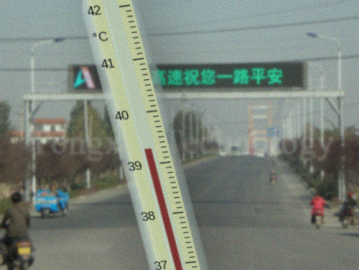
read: 39.3 °C
